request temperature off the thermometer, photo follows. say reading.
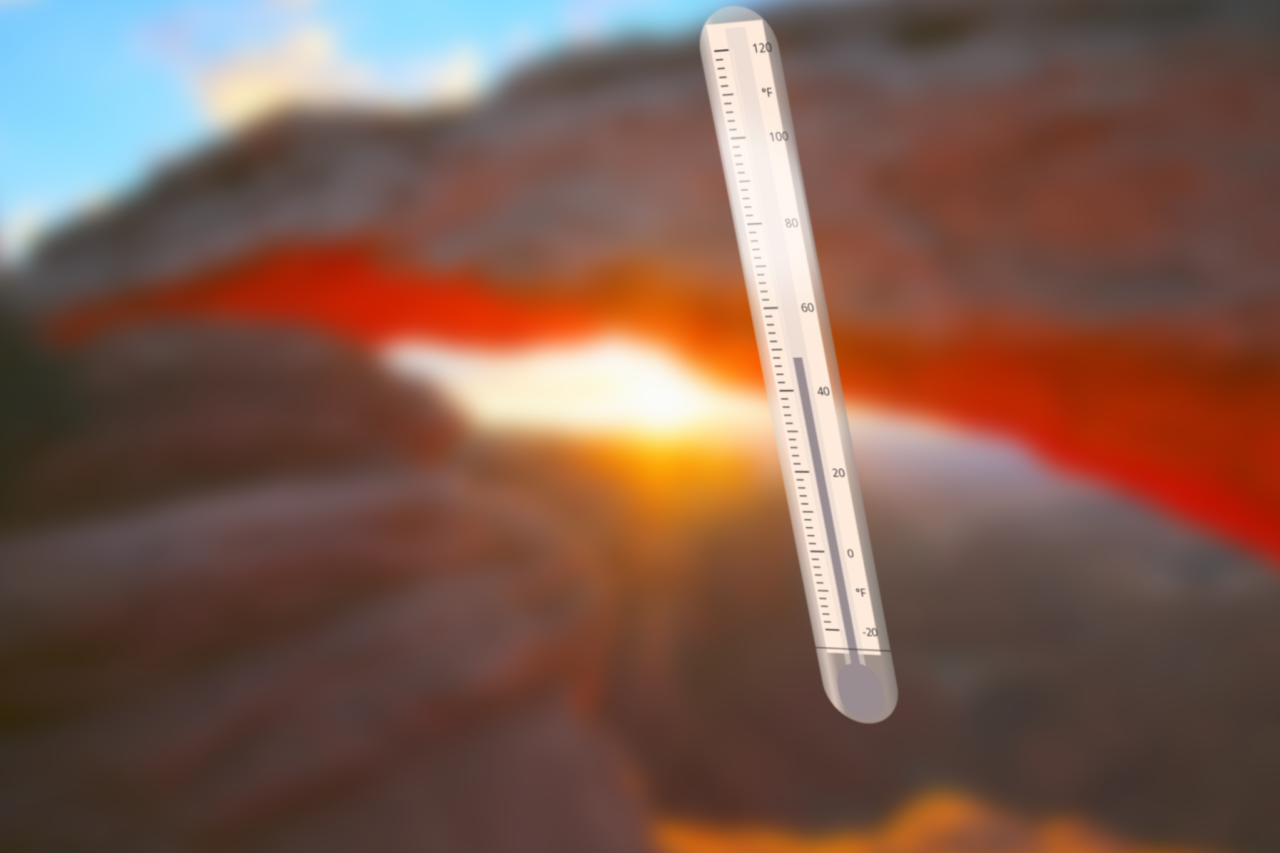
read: 48 °F
